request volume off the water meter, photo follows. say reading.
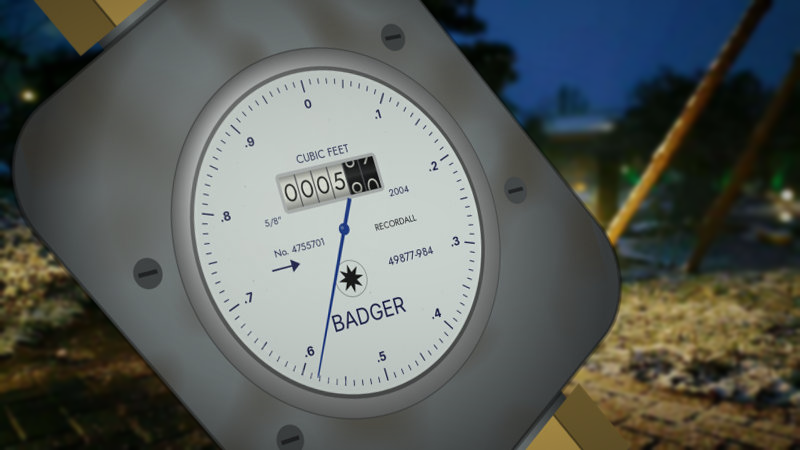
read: 589.58 ft³
